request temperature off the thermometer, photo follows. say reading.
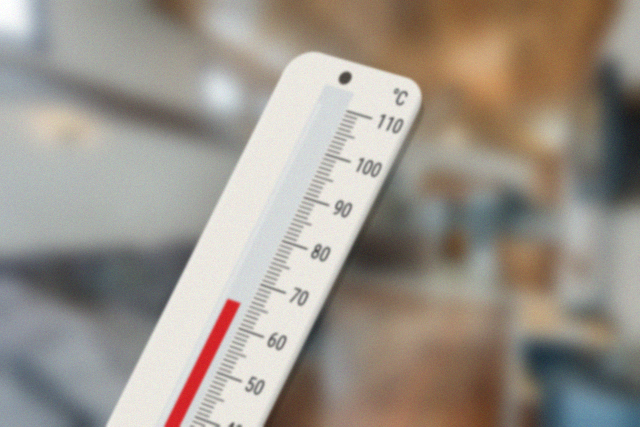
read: 65 °C
